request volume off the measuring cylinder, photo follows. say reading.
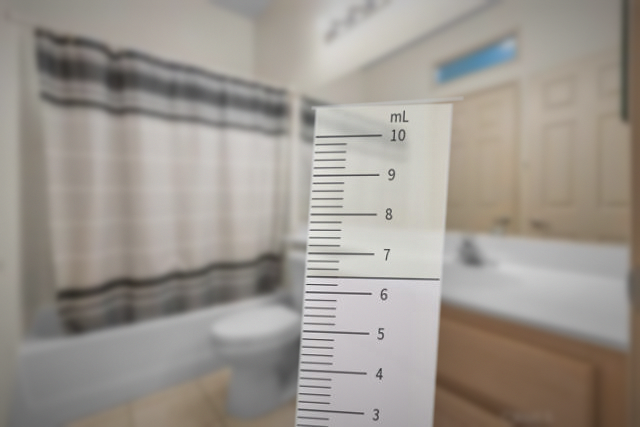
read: 6.4 mL
